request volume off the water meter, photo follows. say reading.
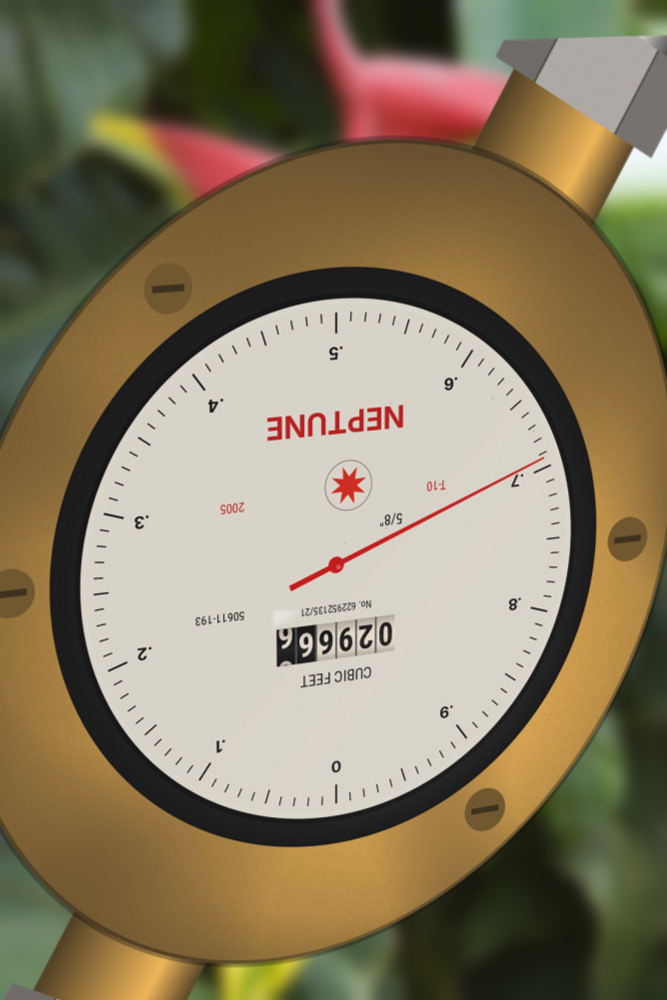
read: 29665.69 ft³
